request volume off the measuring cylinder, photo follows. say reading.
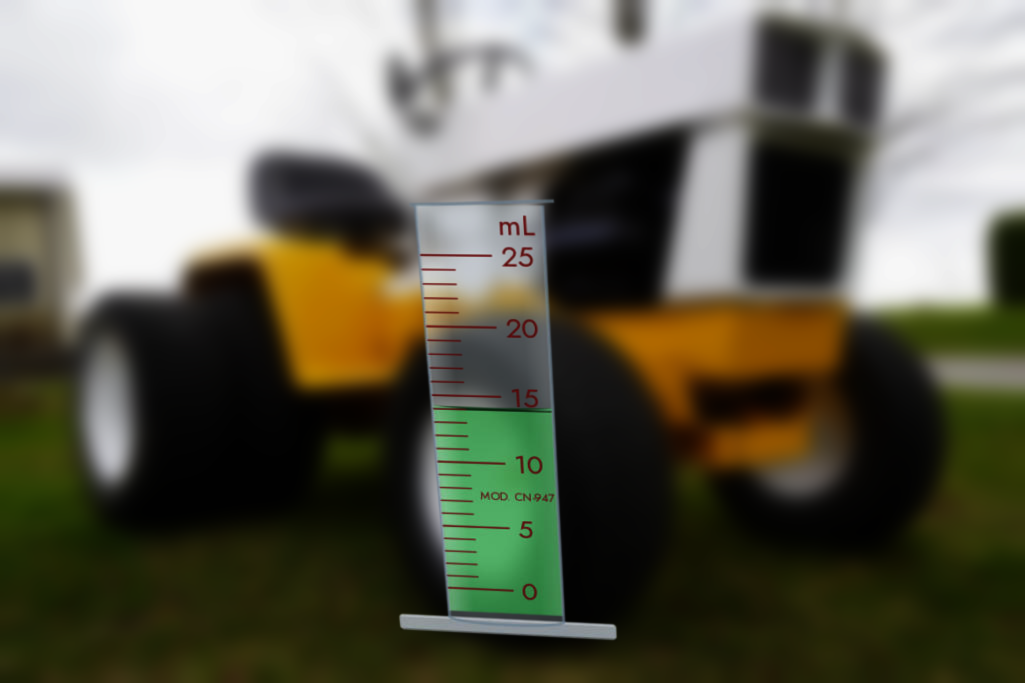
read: 14 mL
